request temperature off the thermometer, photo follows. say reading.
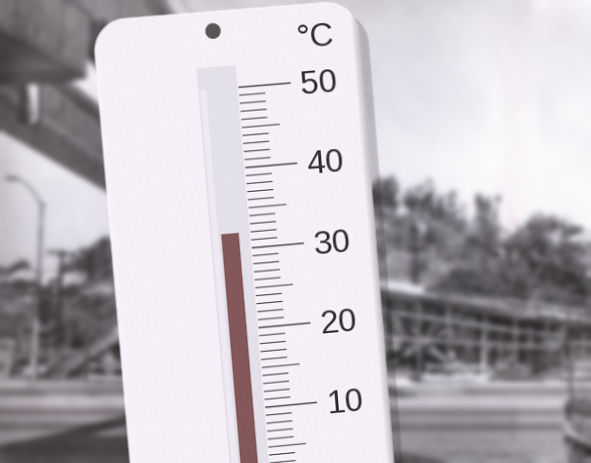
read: 32 °C
